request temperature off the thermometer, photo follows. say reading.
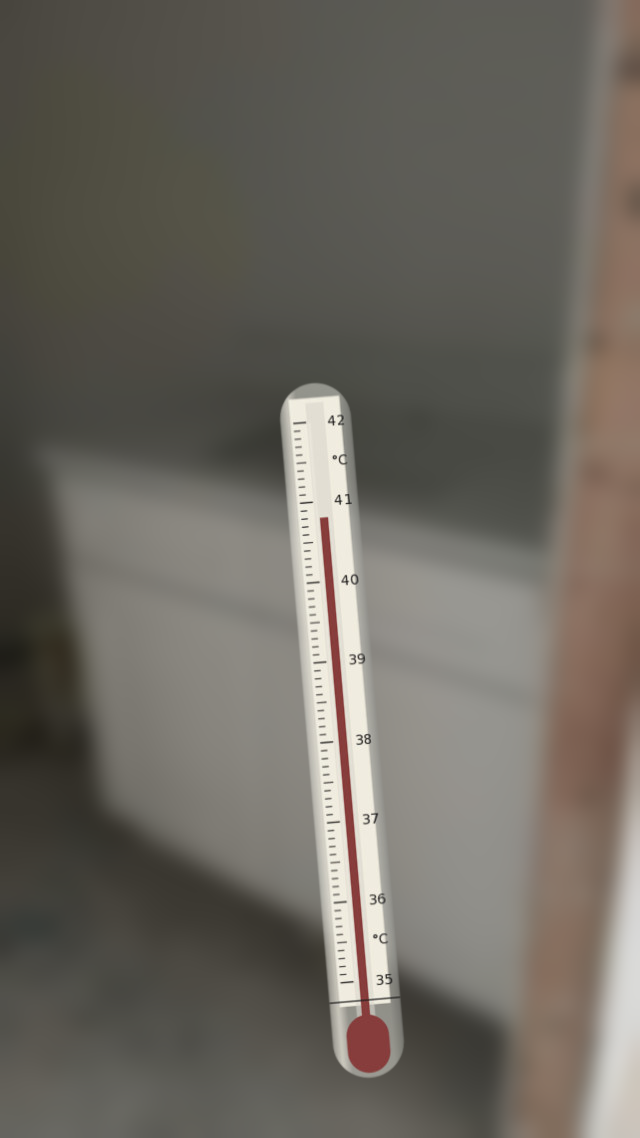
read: 40.8 °C
